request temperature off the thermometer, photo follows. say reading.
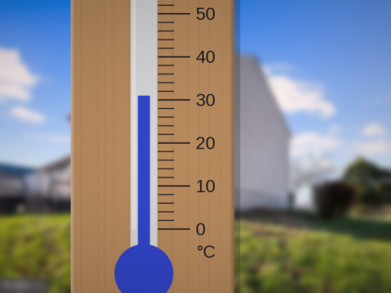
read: 31 °C
